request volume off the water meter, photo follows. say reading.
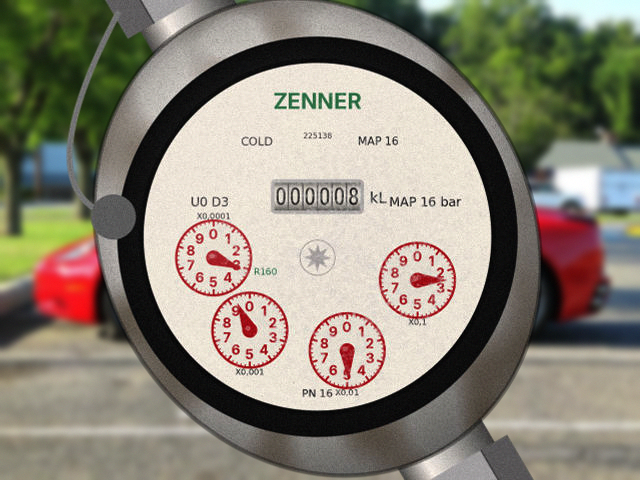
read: 8.2493 kL
